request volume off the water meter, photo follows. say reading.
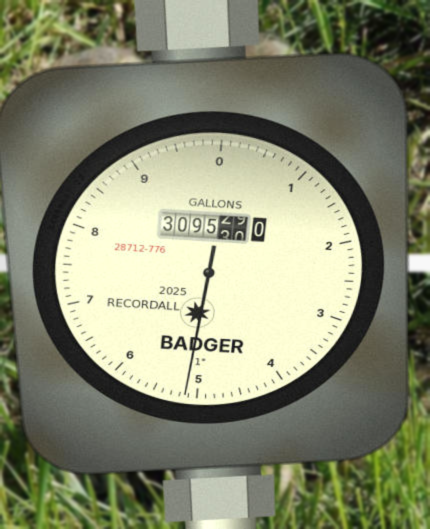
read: 3095295.1 gal
